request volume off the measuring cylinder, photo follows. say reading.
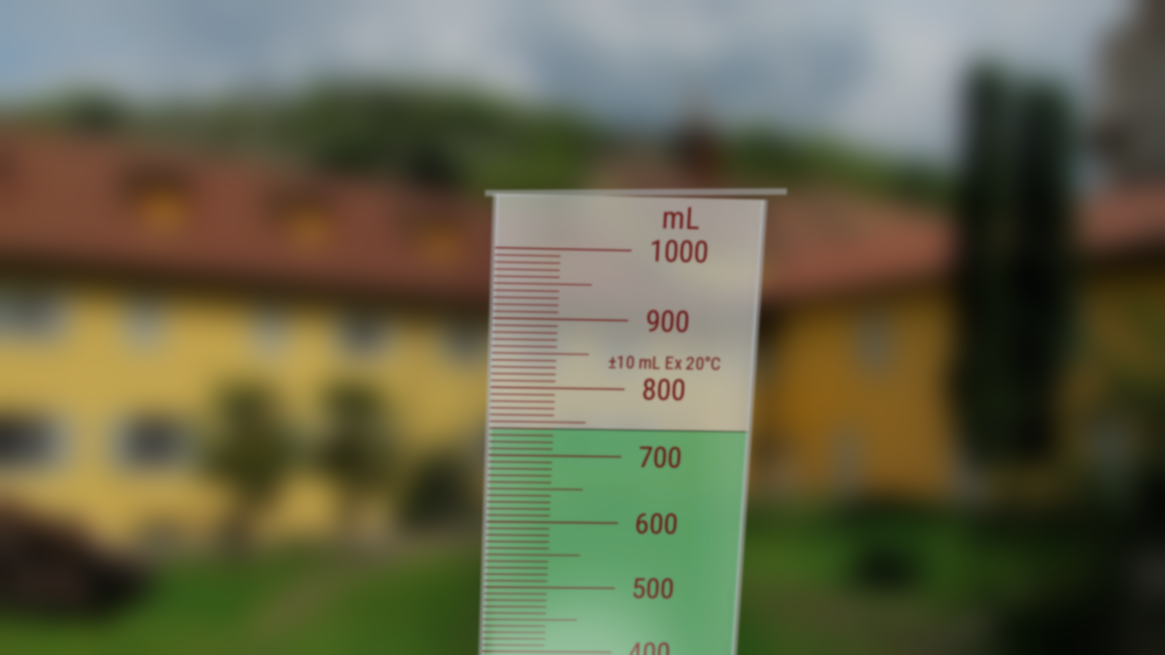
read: 740 mL
